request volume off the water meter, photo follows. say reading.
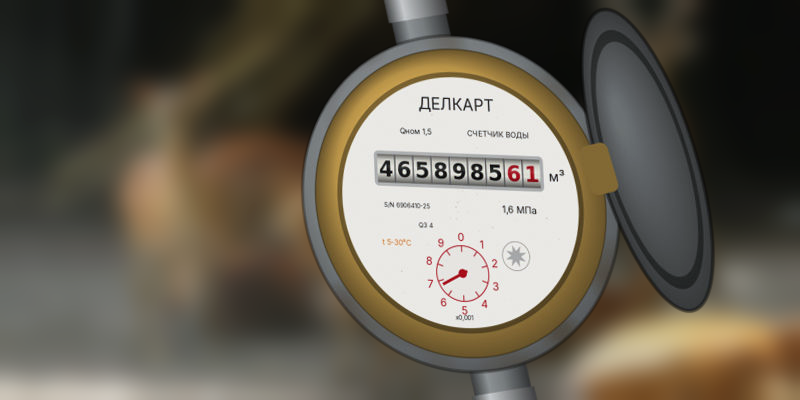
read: 4658985.616 m³
